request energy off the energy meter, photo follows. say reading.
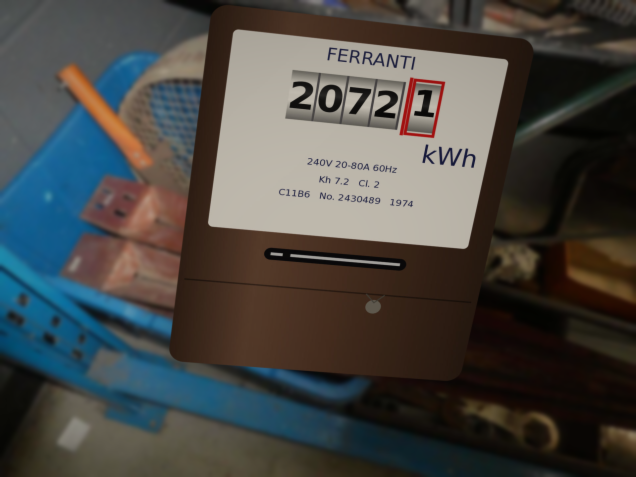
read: 2072.1 kWh
